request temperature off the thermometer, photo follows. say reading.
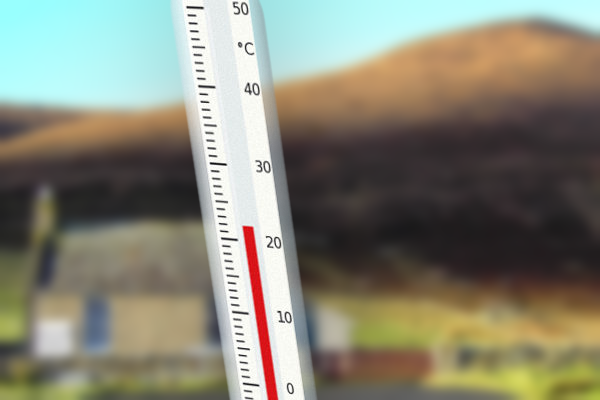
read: 22 °C
